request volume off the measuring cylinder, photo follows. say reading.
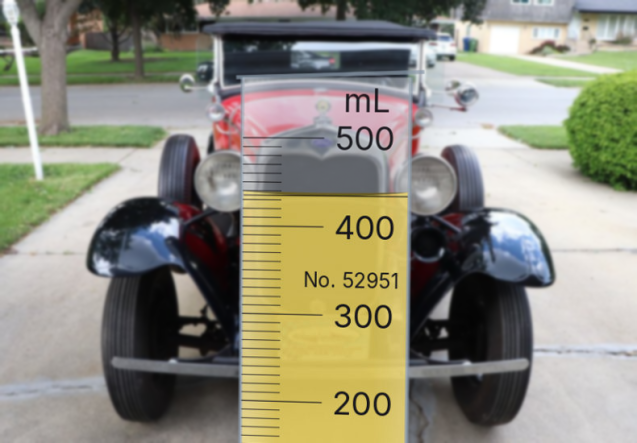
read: 435 mL
